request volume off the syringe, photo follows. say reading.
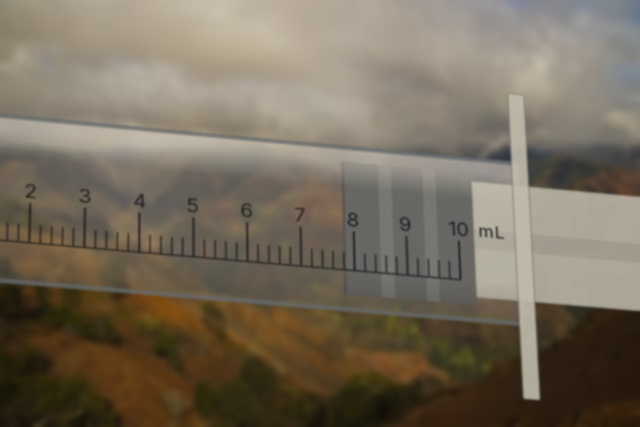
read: 7.8 mL
